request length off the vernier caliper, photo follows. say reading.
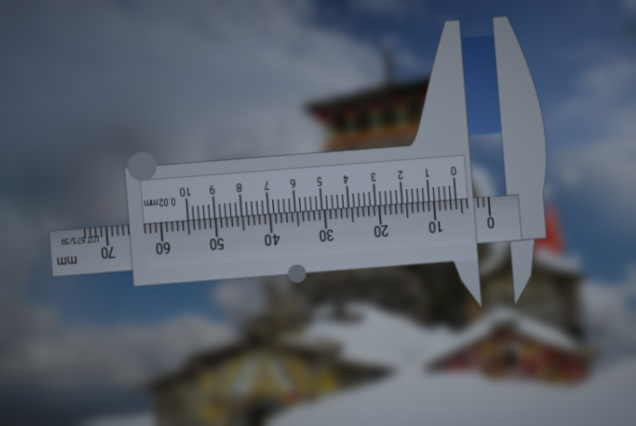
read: 6.0 mm
